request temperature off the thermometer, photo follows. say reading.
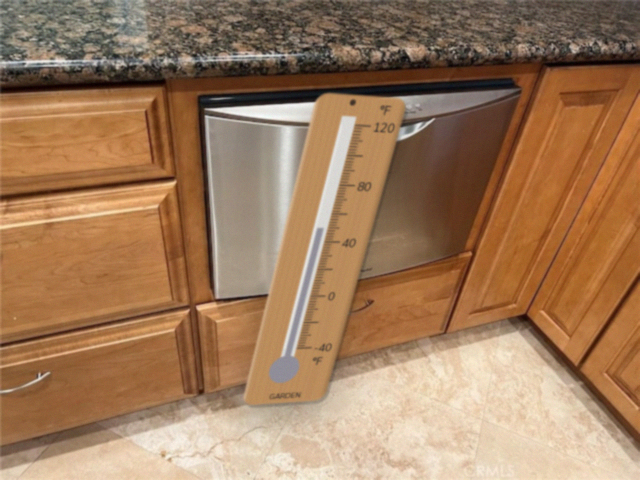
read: 50 °F
